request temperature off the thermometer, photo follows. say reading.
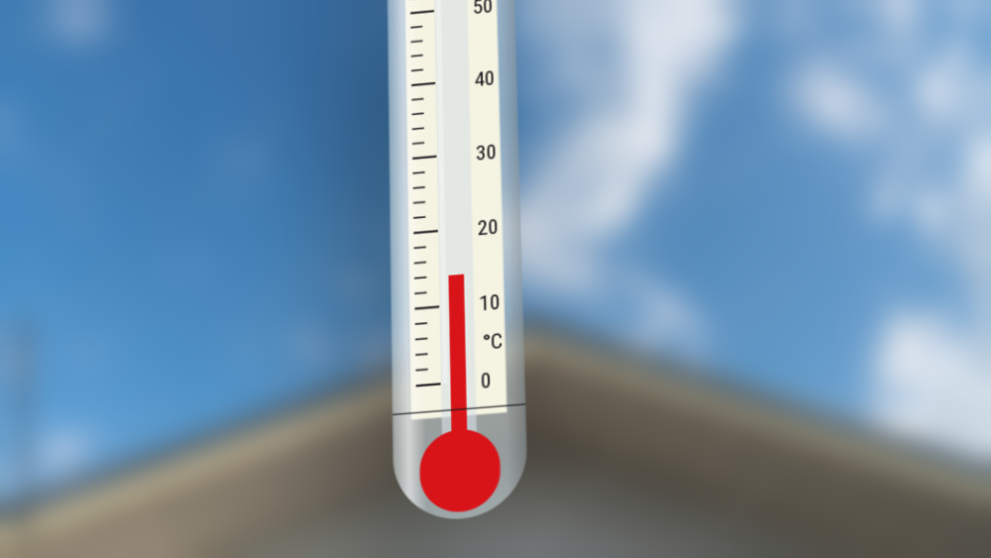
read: 14 °C
